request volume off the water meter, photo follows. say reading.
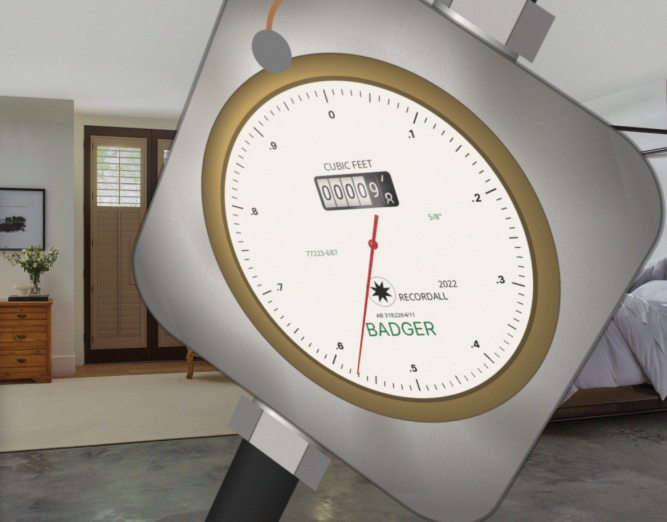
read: 97.57 ft³
